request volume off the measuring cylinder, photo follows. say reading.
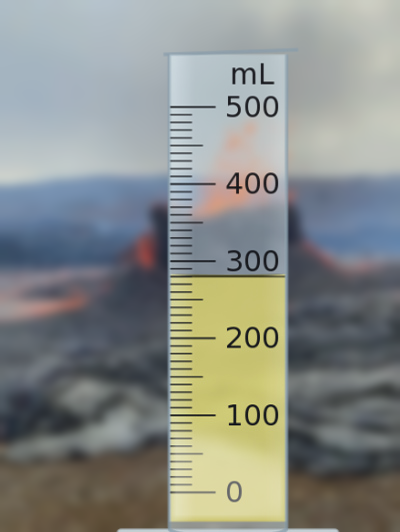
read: 280 mL
